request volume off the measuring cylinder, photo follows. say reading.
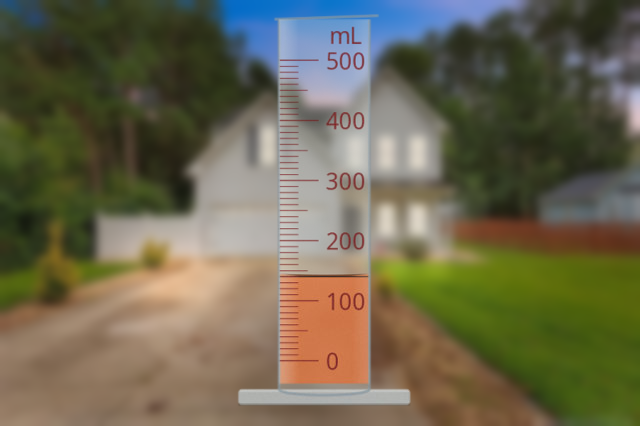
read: 140 mL
